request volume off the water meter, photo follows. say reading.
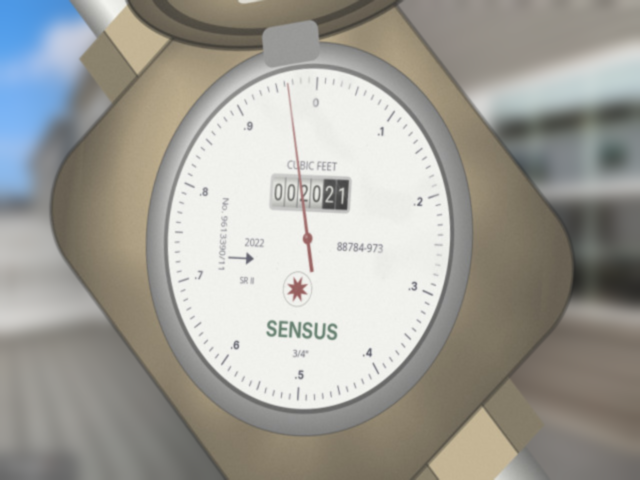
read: 2020.96 ft³
